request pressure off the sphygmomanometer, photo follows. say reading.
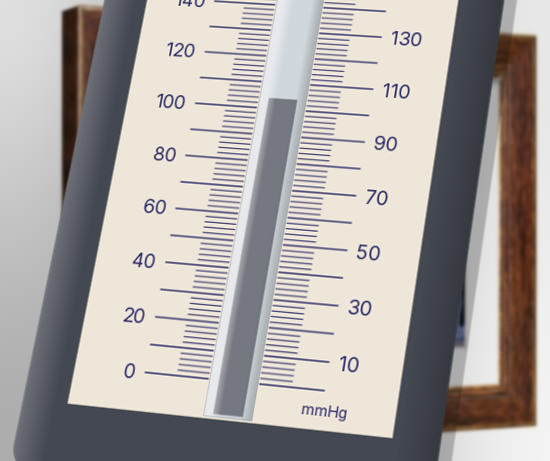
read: 104 mmHg
